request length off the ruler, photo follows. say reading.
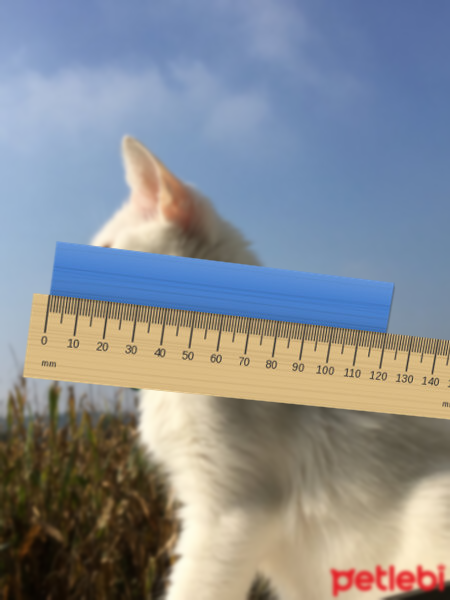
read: 120 mm
